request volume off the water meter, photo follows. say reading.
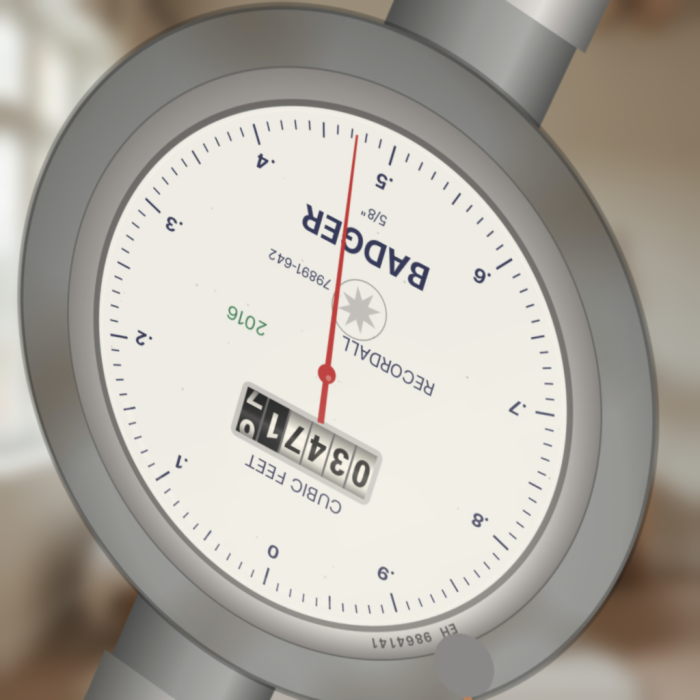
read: 34716.47 ft³
